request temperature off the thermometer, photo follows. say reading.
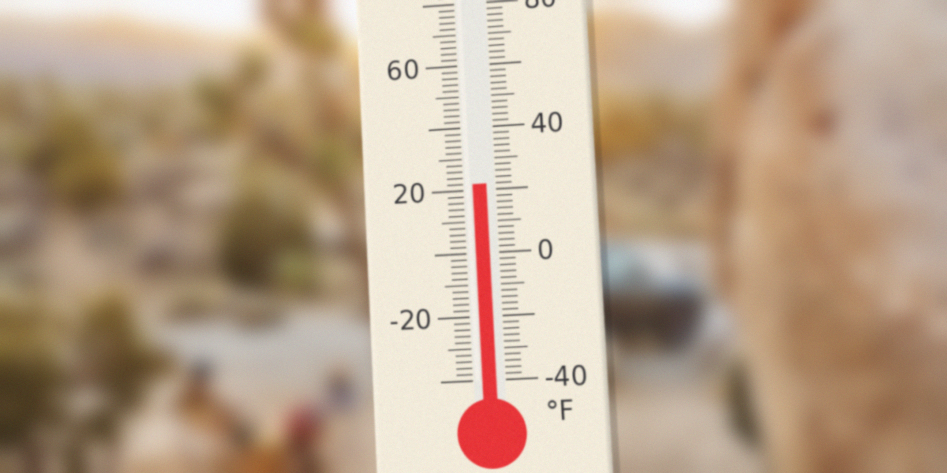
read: 22 °F
